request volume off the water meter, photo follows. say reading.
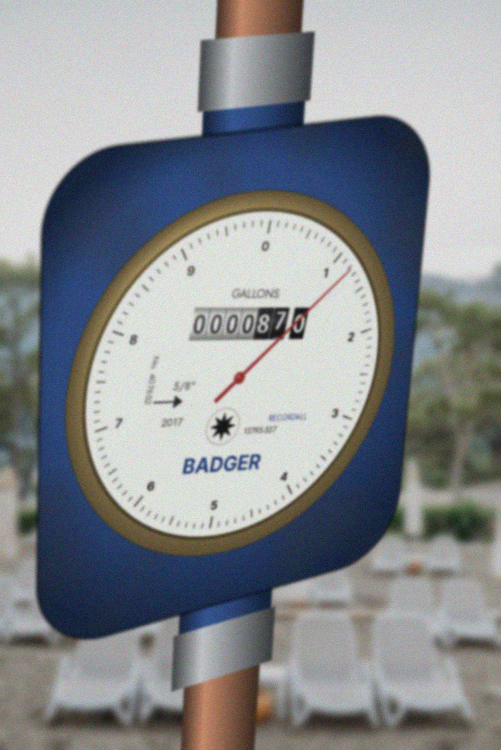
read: 871.2 gal
